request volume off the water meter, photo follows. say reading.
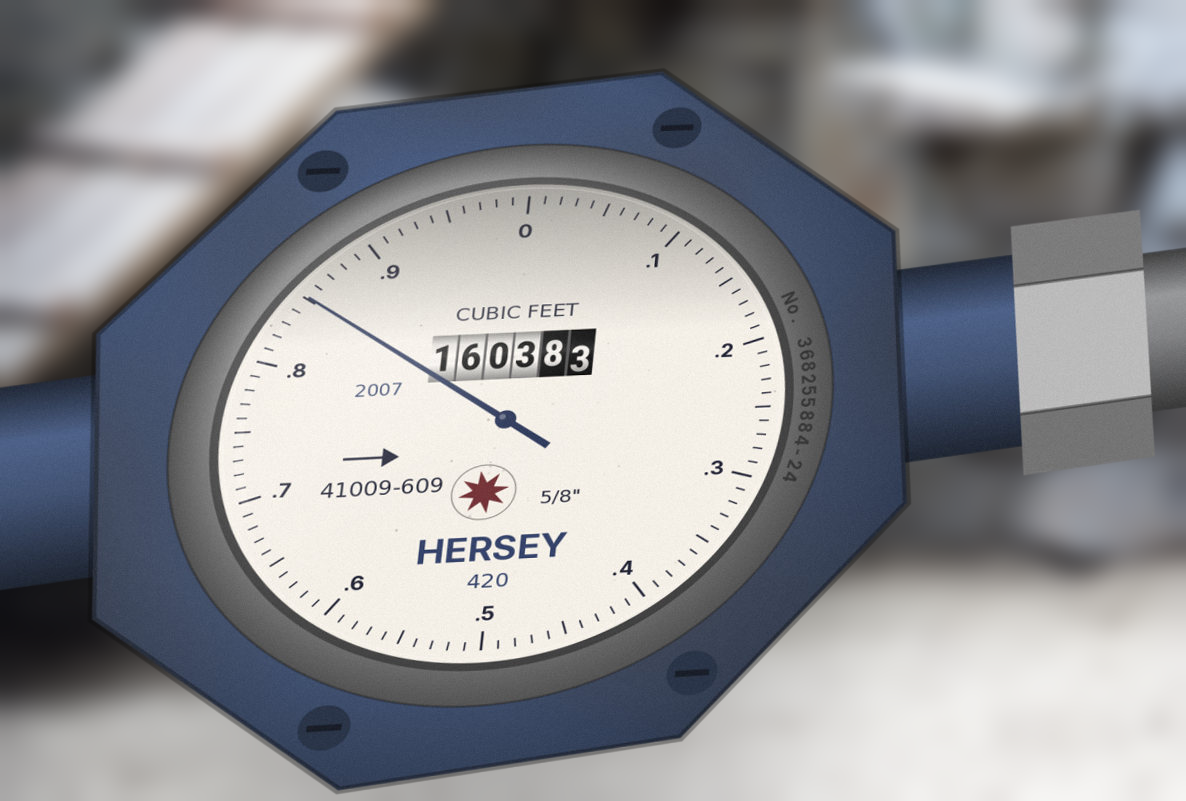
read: 160382.85 ft³
